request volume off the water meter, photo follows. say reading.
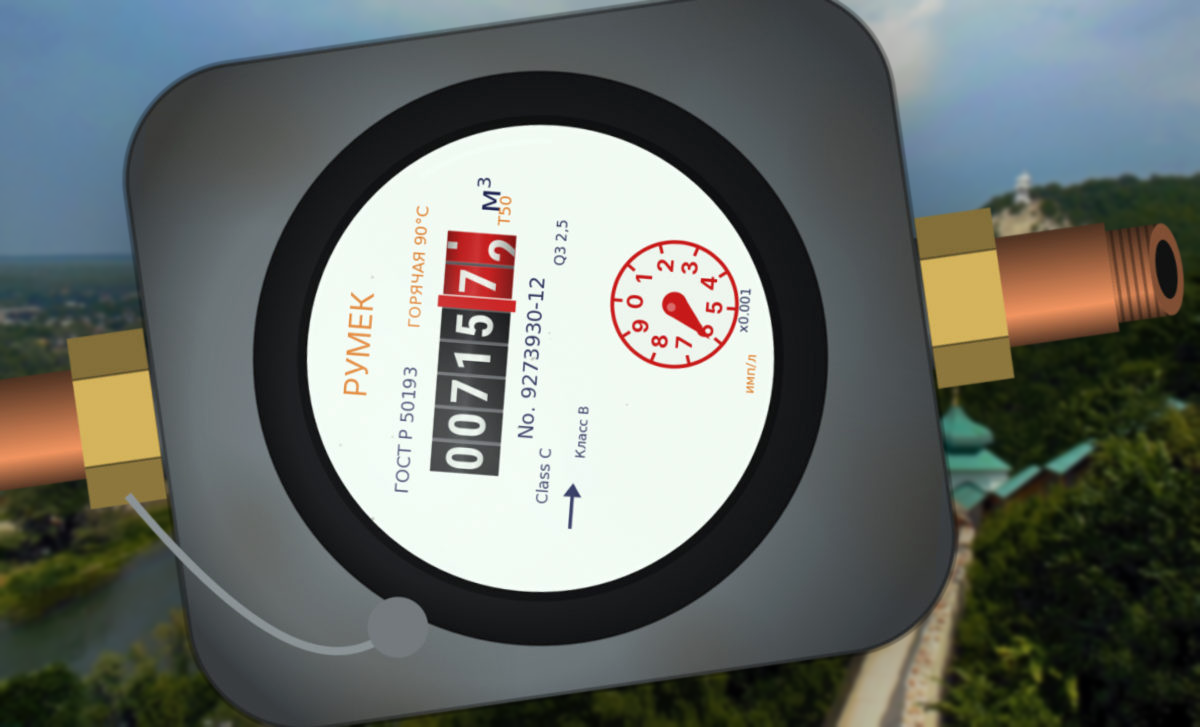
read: 715.716 m³
